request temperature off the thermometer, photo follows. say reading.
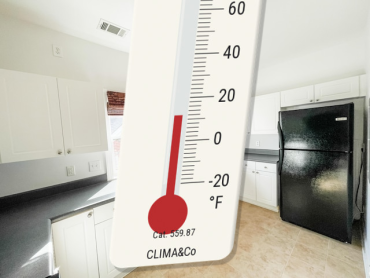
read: 12 °F
